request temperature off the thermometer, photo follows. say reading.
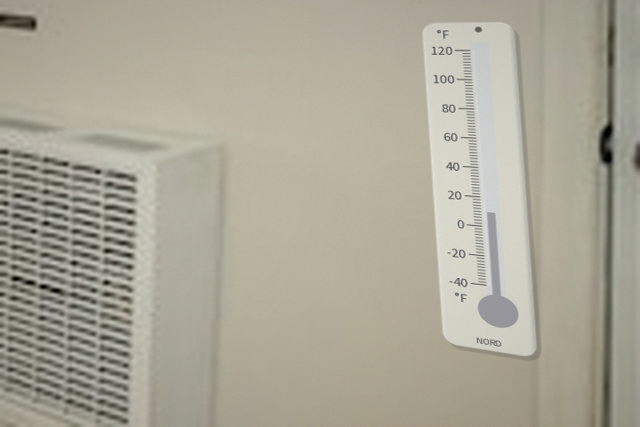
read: 10 °F
